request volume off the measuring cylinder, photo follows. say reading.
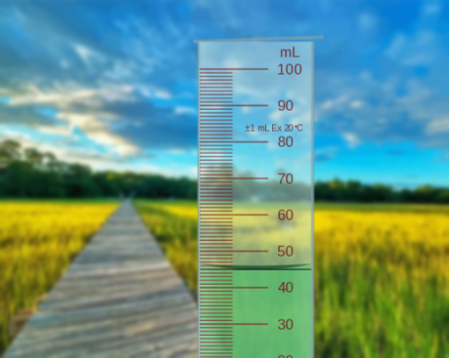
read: 45 mL
